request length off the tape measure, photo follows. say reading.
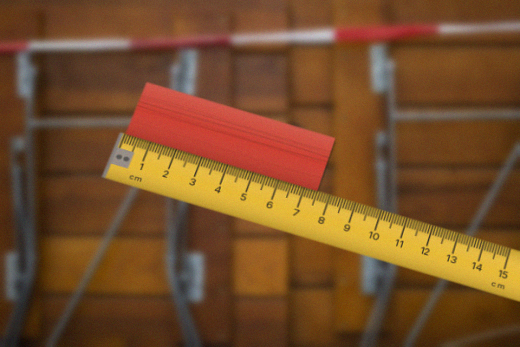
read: 7.5 cm
